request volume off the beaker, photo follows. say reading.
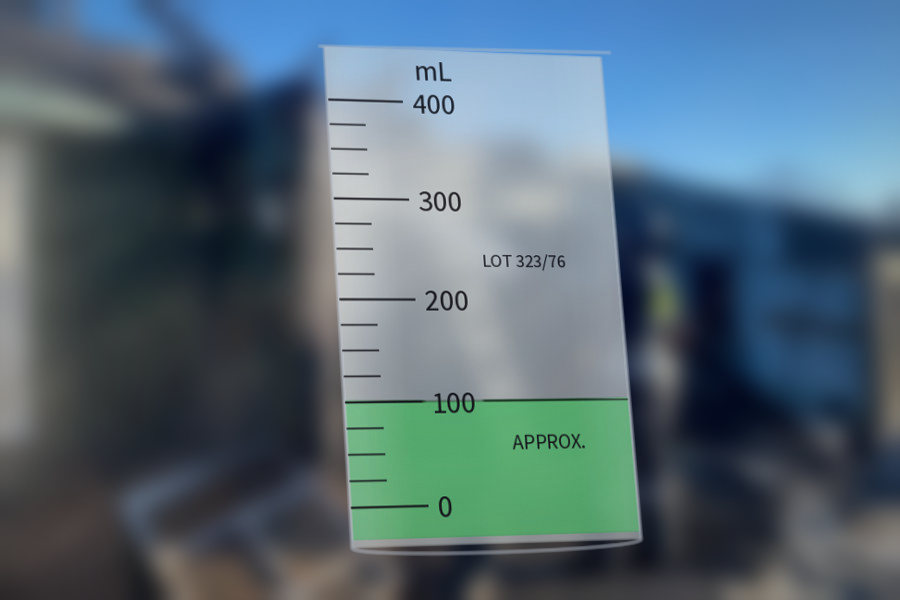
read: 100 mL
